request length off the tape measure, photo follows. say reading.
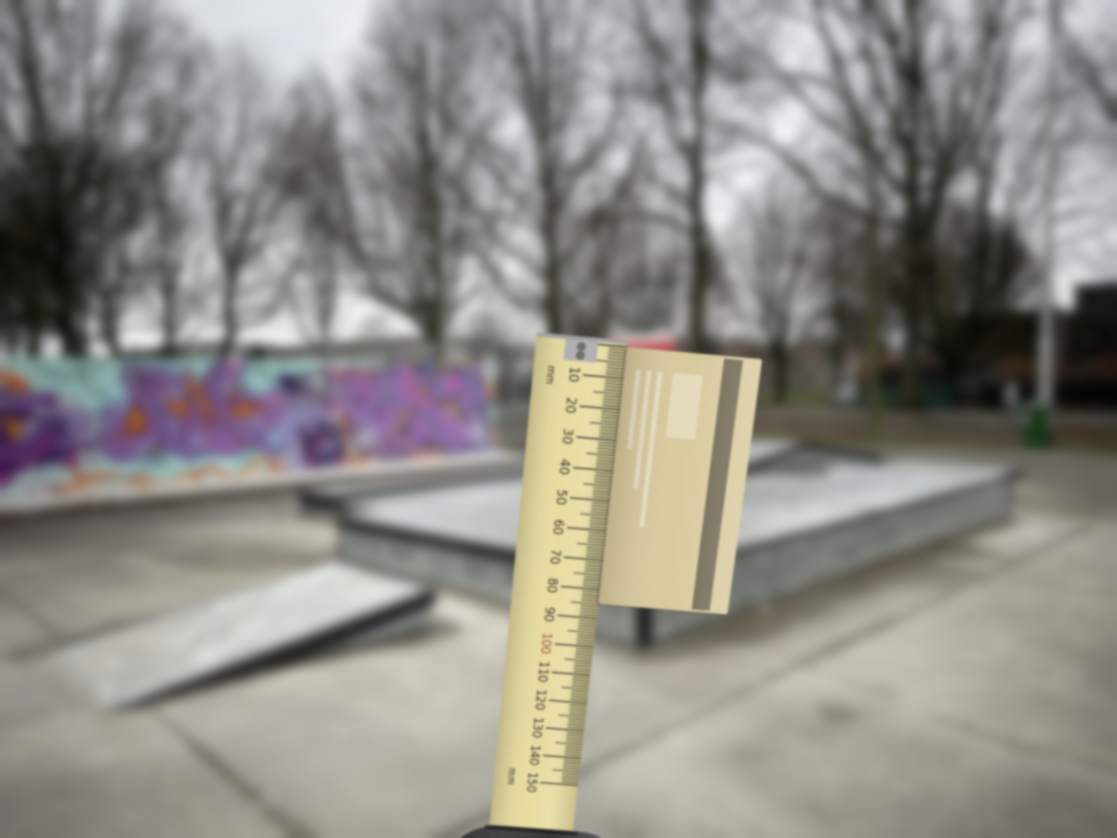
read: 85 mm
